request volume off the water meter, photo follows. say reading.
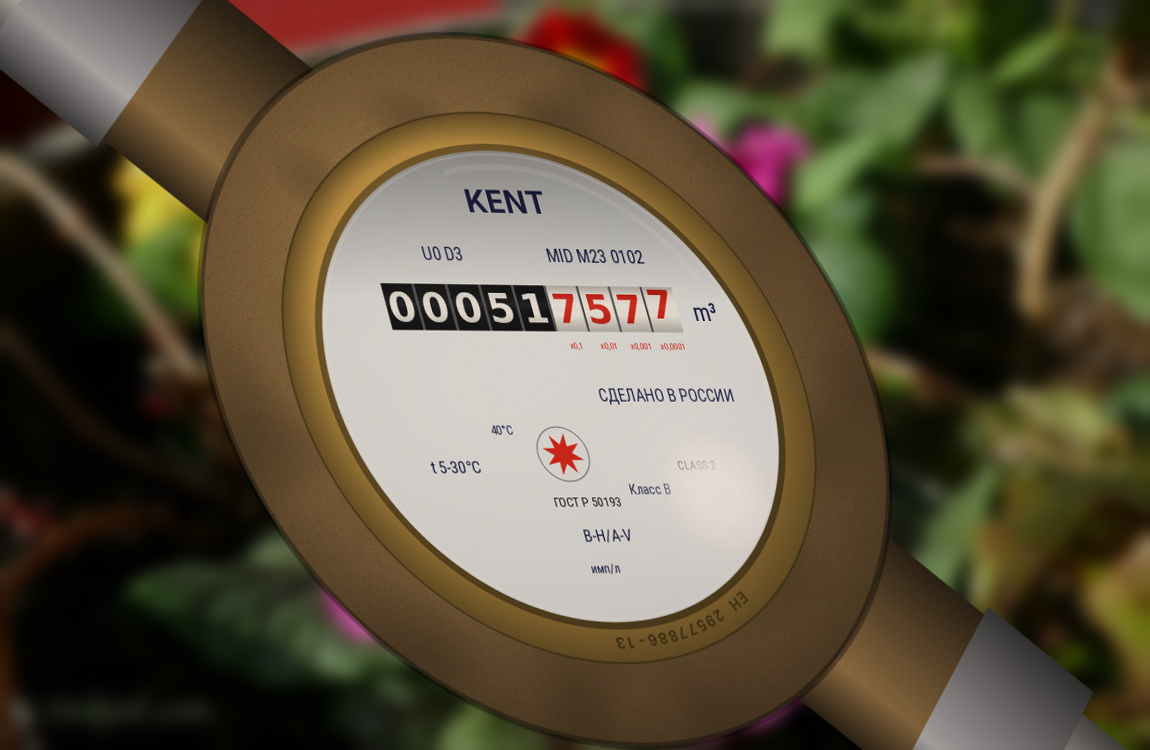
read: 51.7577 m³
